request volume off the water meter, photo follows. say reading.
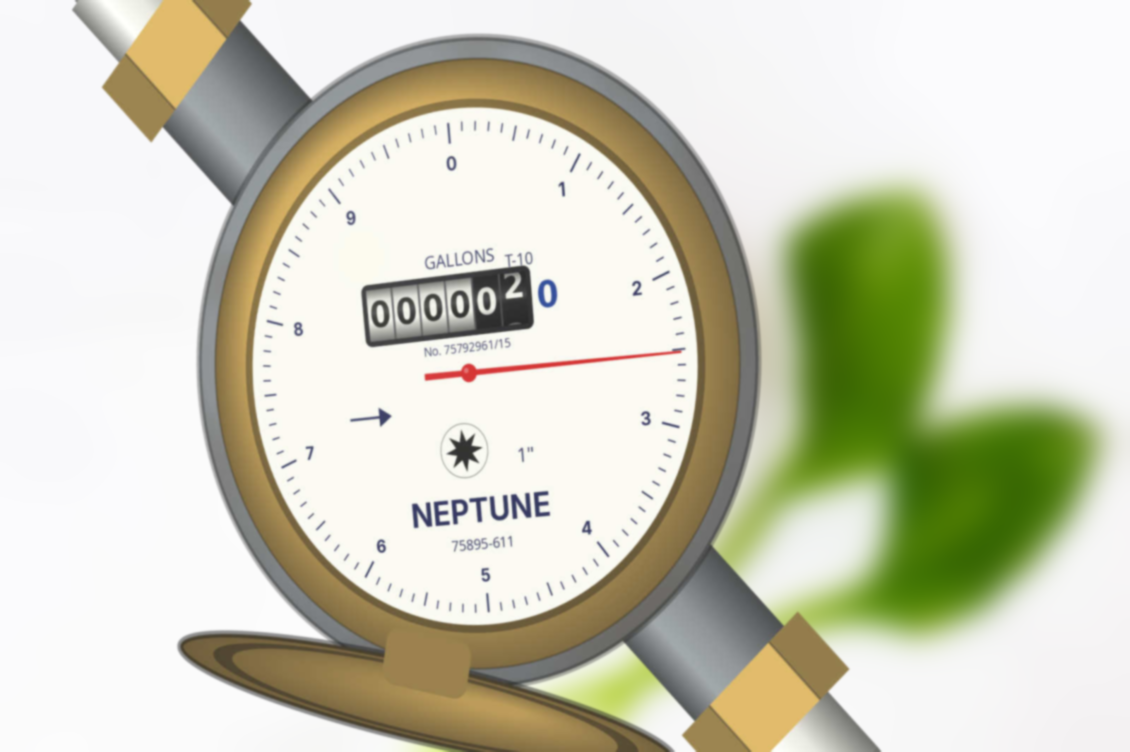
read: 22.5 gal
